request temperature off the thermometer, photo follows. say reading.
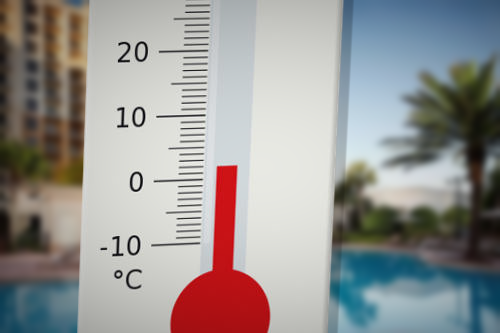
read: 2 °C
